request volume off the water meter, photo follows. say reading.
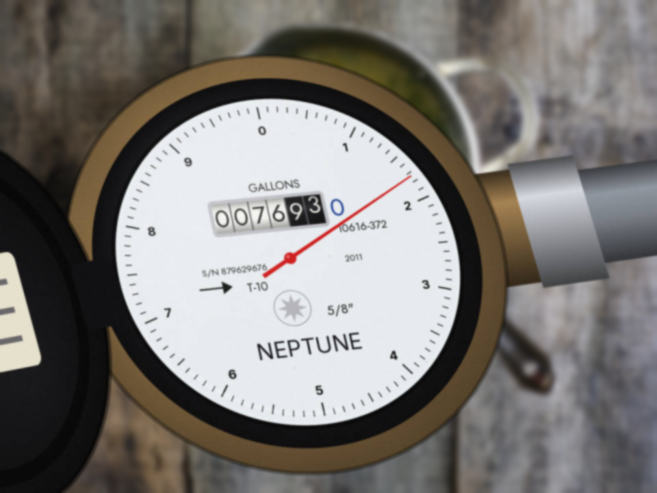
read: 76931.7 gal
